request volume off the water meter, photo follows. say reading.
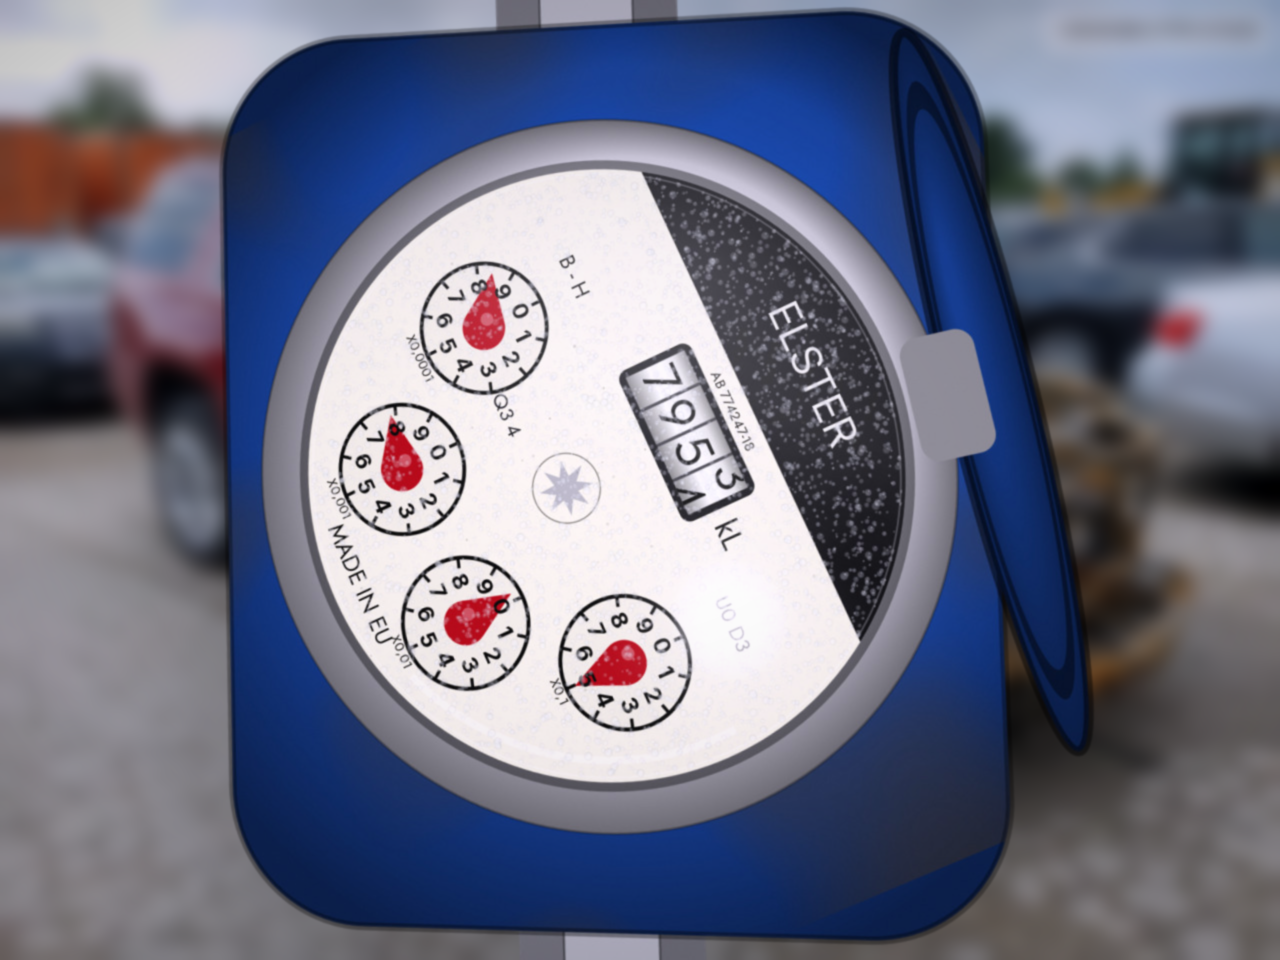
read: 7953.4978 kL
